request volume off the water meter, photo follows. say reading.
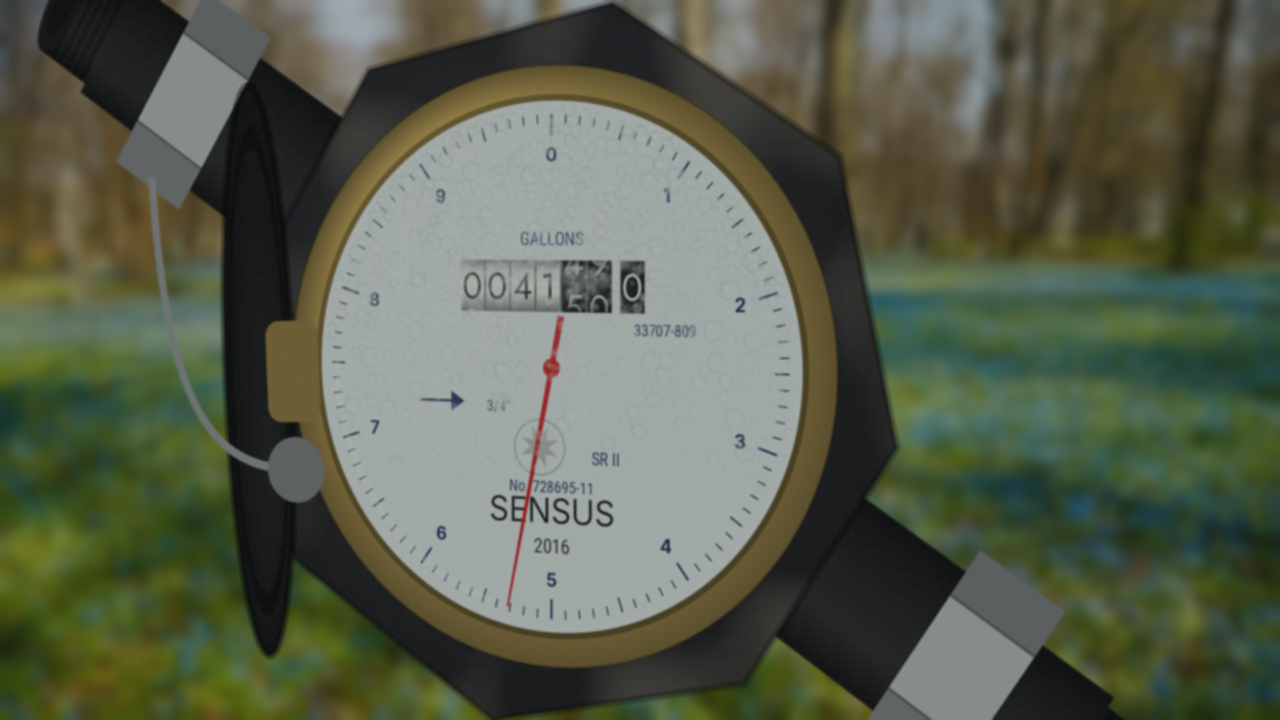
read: 41495.3 gal
